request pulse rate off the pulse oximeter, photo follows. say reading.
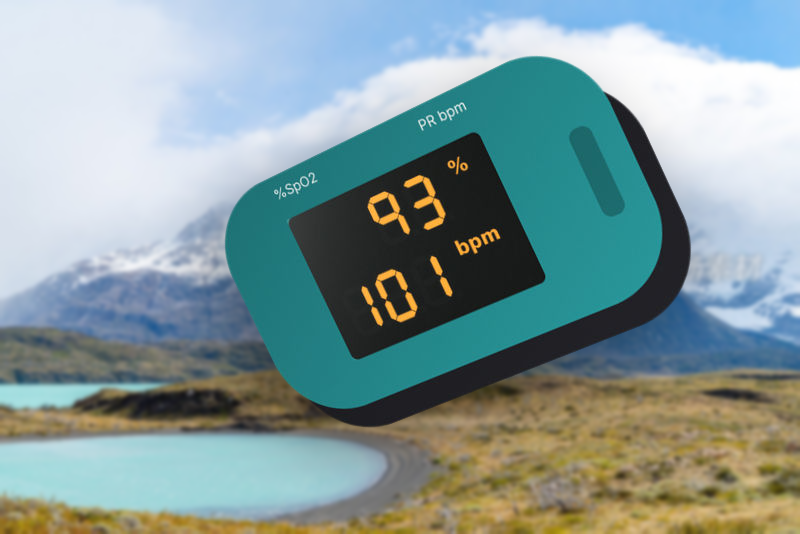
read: 101 bpm
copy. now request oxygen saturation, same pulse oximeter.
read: 93 %
